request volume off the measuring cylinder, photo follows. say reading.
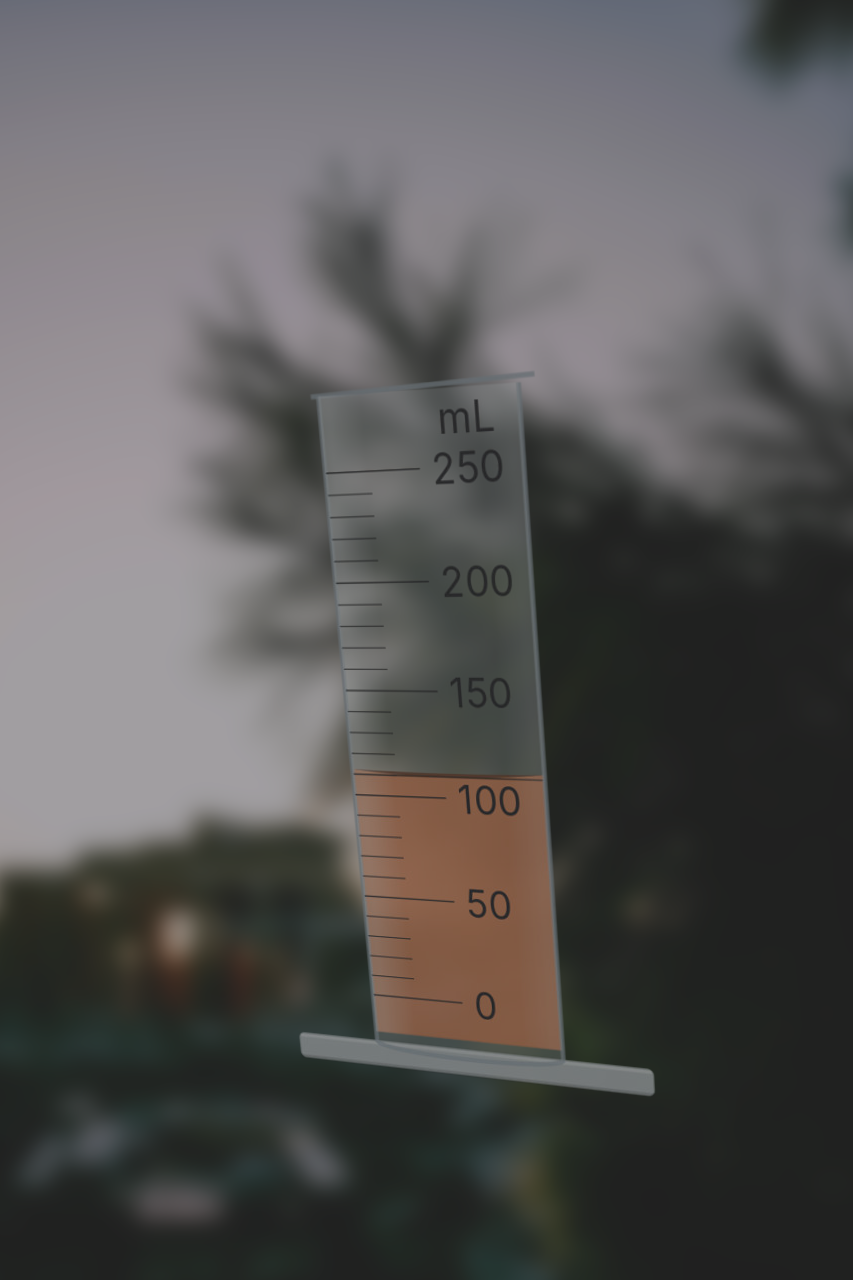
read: 110 mL
